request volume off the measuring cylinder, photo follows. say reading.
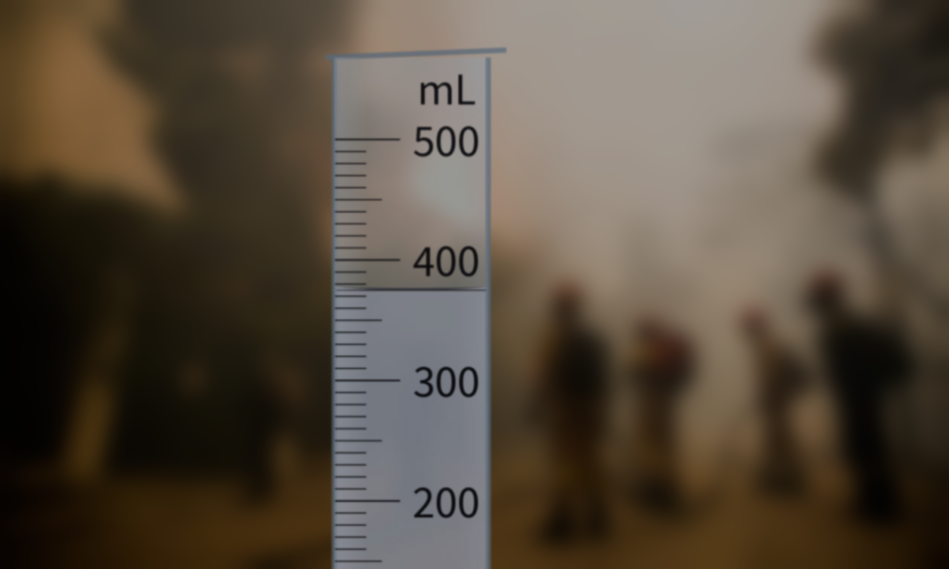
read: 375 mL
